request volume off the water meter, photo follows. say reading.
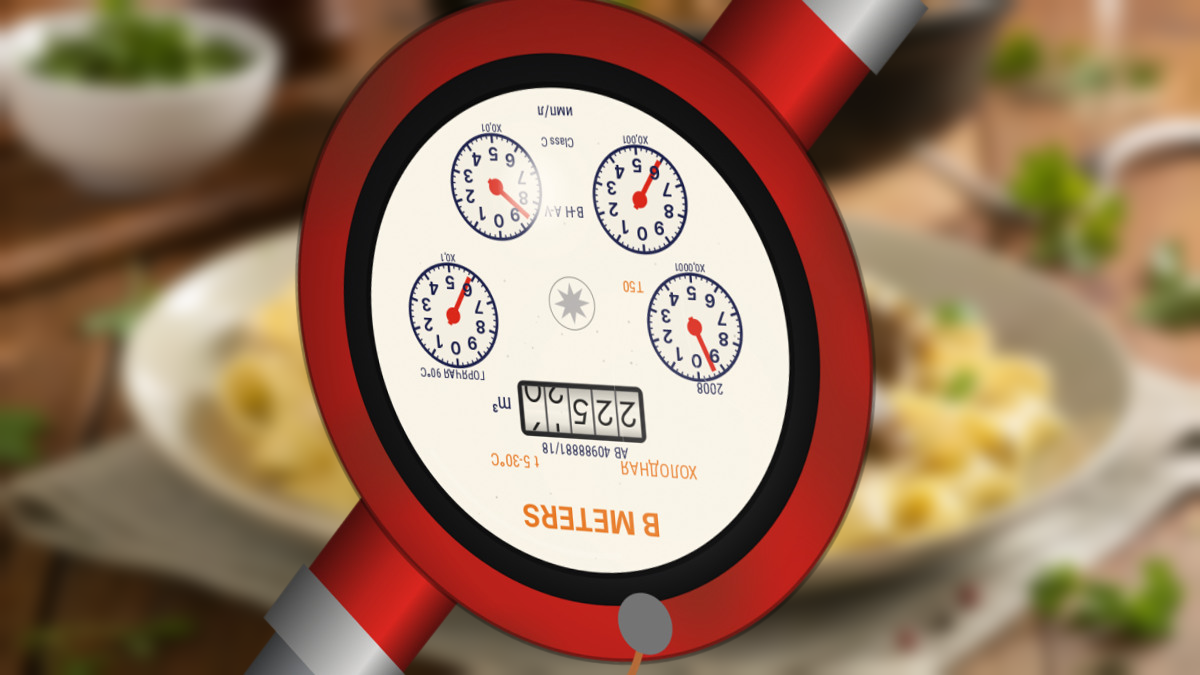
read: 22519.5859 m³
